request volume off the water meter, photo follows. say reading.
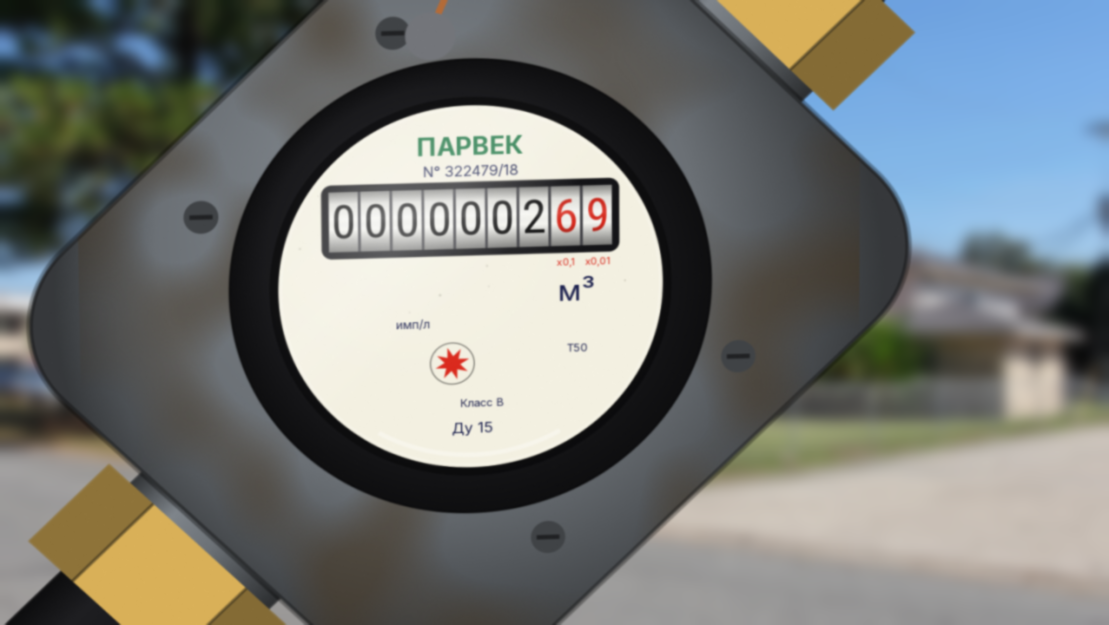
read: 2.69 m³
